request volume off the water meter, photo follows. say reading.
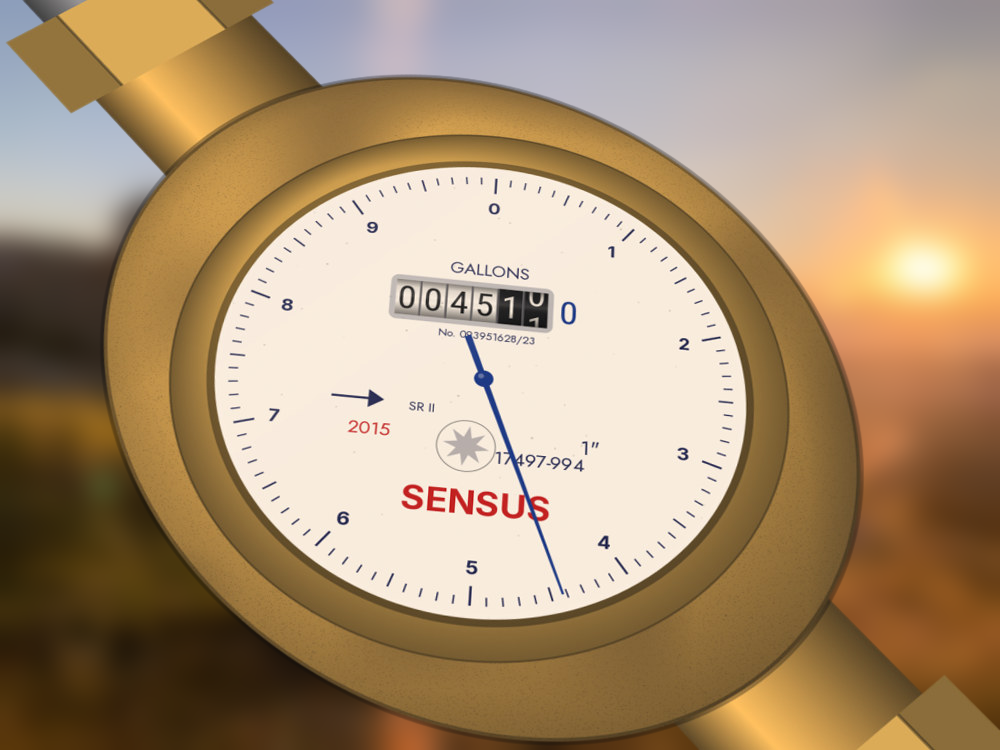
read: 45104.4 gal
